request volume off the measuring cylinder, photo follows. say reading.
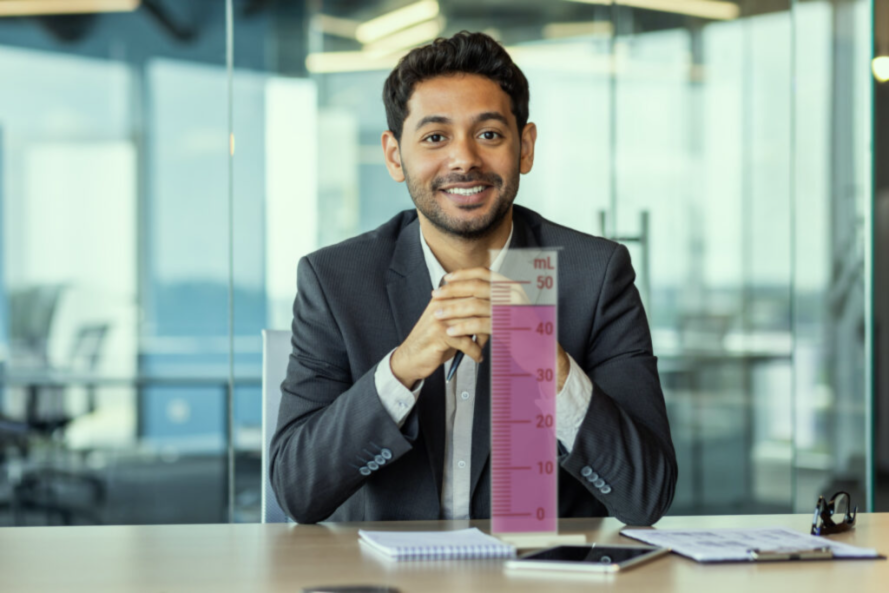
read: 45 mL
